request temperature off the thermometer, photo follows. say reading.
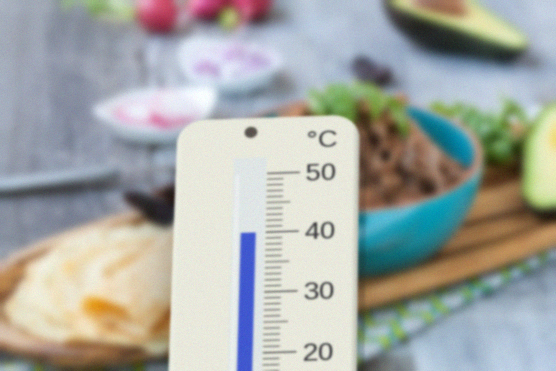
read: 40 °C
